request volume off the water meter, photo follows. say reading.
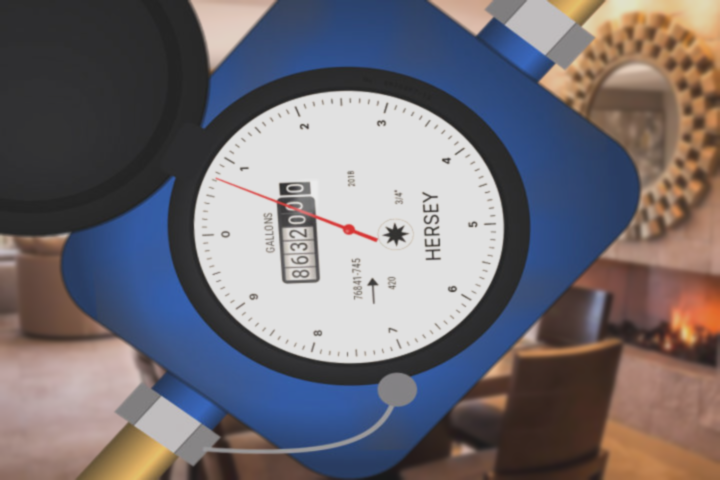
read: 8632000.7 gal
